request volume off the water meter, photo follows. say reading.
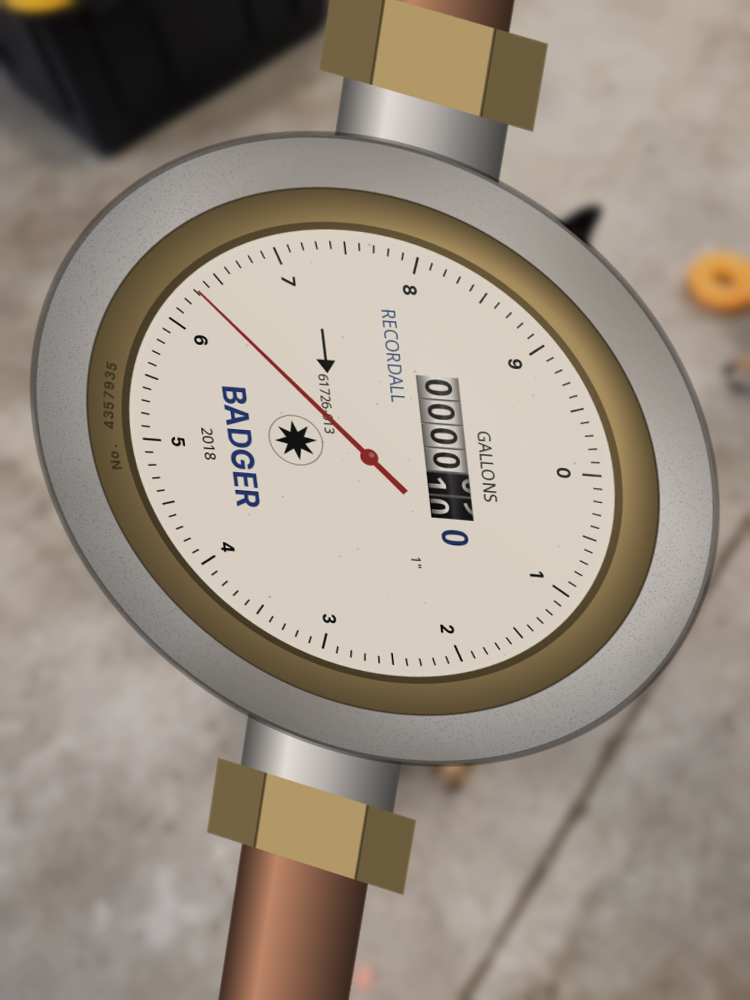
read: 96.3 gal
